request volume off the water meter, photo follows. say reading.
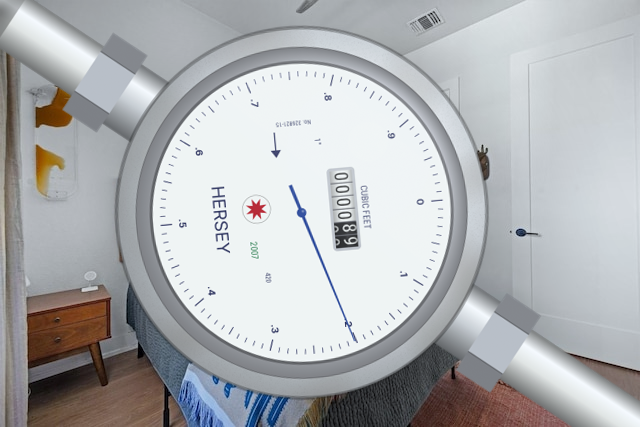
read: 89.20 ft³
